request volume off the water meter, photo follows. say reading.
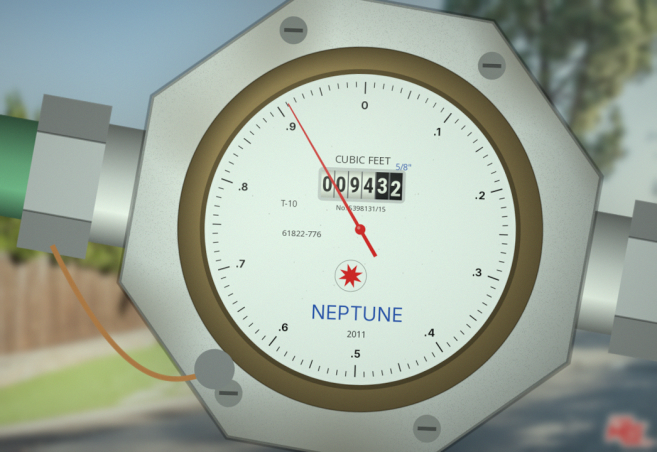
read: 9431.91 ft³
